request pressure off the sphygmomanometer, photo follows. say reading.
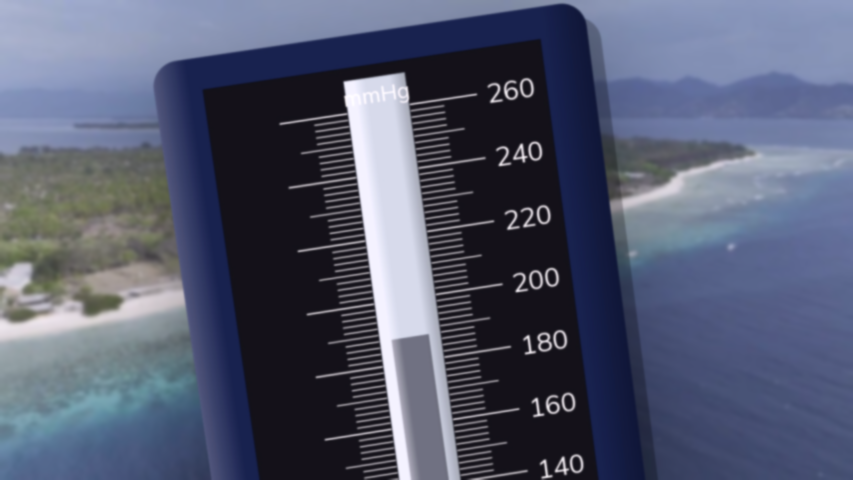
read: 188 mmHg
